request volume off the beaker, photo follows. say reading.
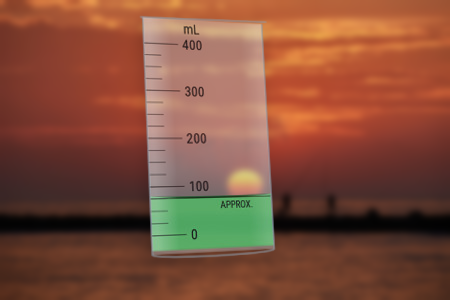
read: 75 mL
